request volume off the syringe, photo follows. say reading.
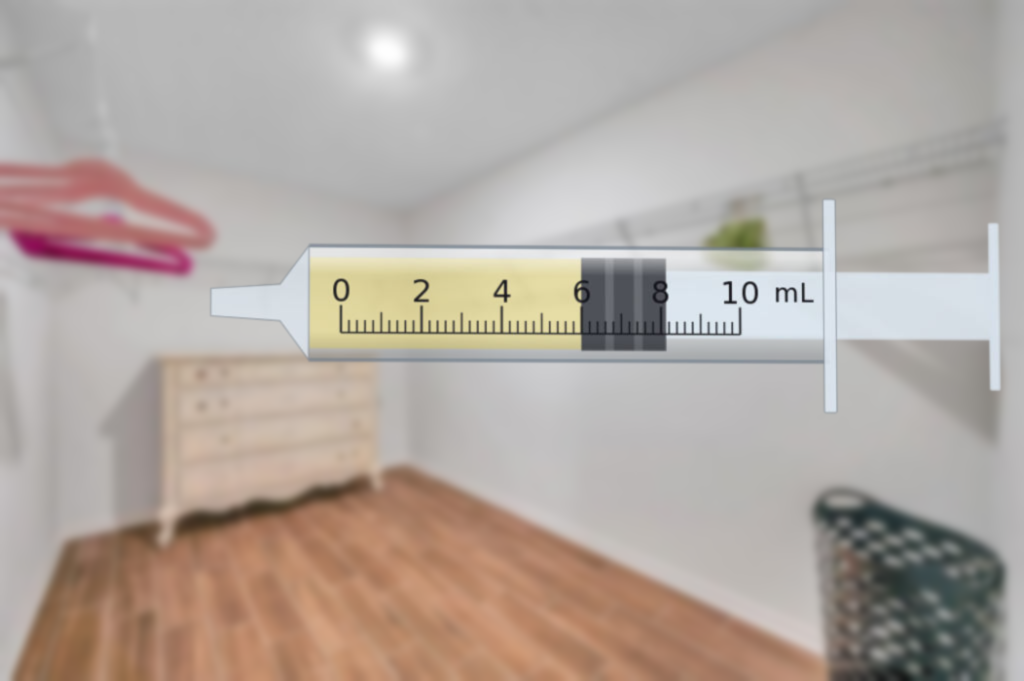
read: 6 mL
